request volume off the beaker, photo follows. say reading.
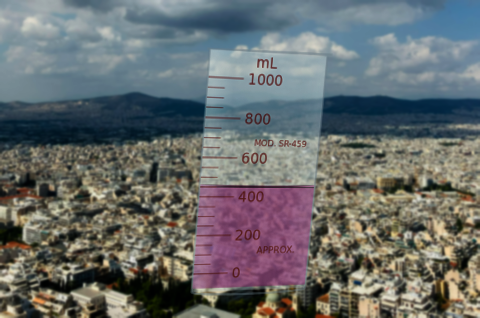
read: 450 mL
